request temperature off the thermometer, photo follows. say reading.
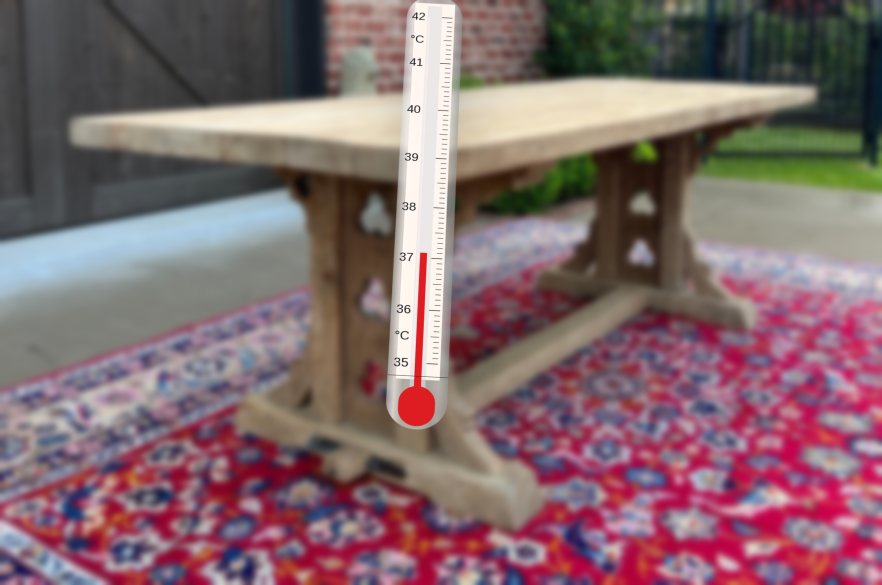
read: 37.1 °C
